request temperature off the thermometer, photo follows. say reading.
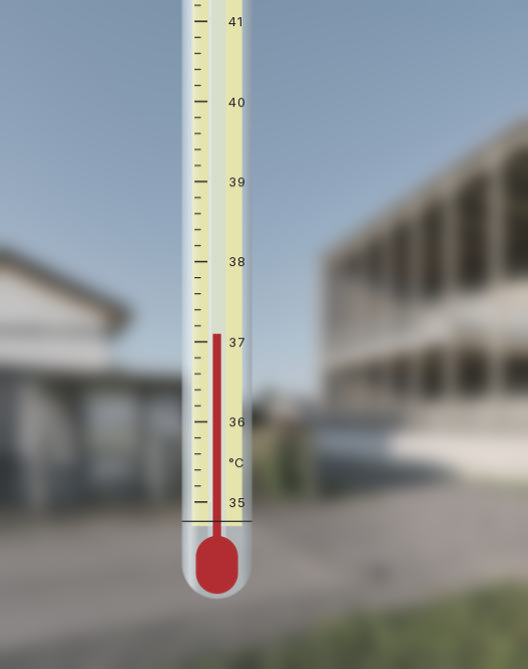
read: 37.1 °C
